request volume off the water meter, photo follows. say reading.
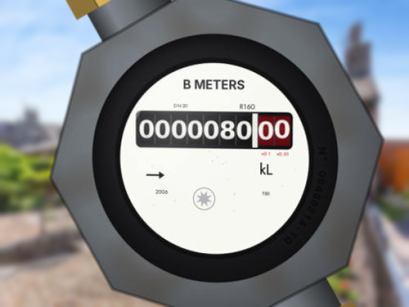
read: 80.00 kL
